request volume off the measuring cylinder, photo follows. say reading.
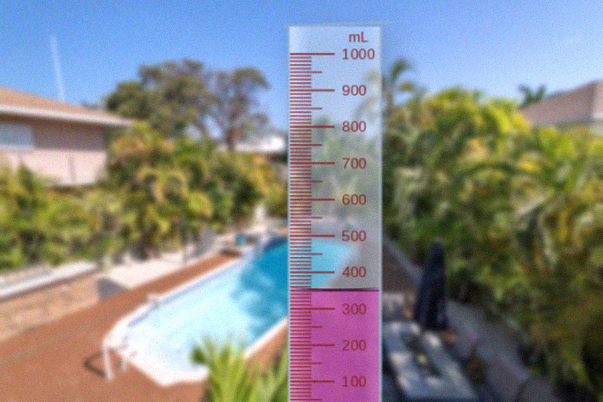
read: 350 mL
